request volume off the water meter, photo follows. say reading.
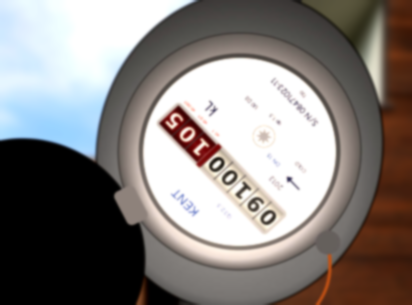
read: 9100.105 kL
